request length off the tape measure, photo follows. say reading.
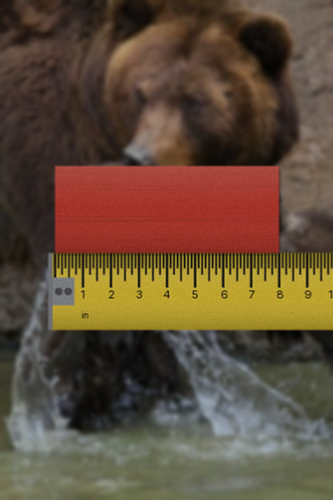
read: 8 in
